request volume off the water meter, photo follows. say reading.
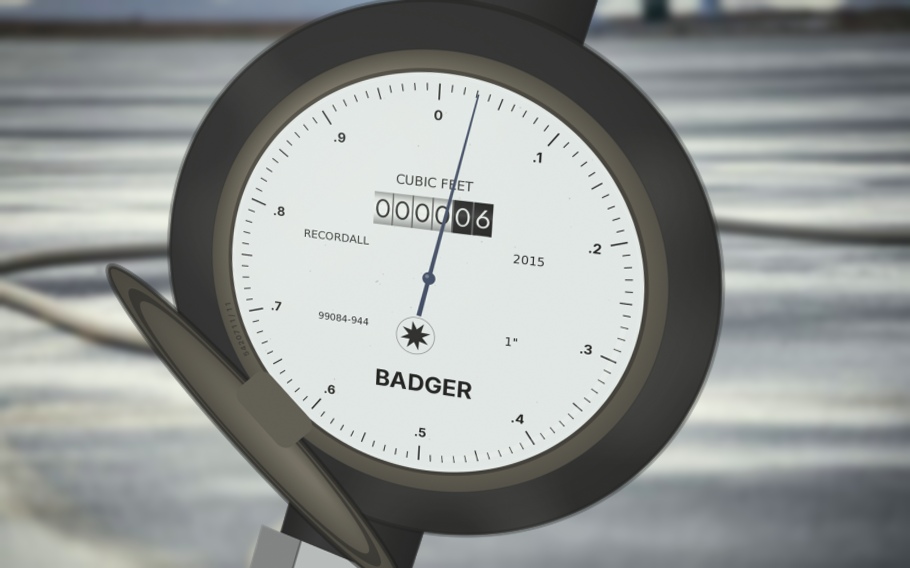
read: 6.03 ft³
